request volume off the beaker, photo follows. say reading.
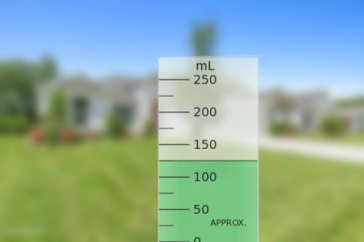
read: 125 mL
